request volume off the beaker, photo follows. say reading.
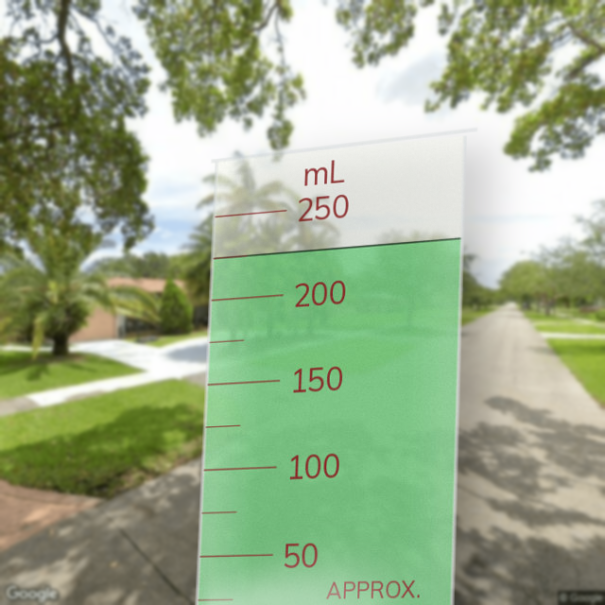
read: 225 mL
